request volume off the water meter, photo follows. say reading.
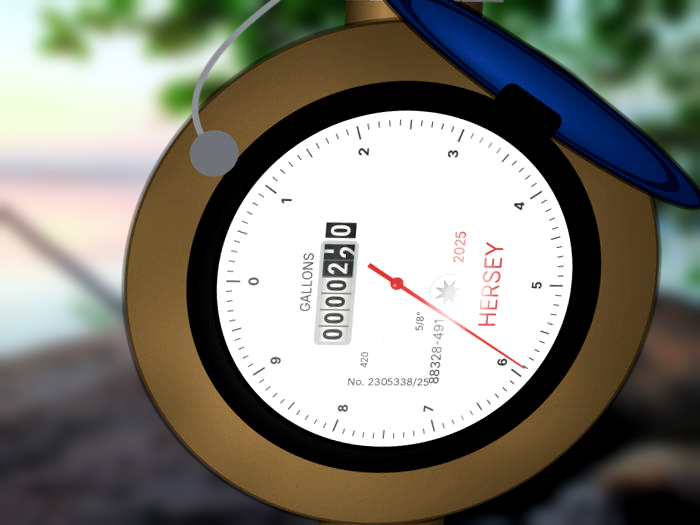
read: 215.9 gal
